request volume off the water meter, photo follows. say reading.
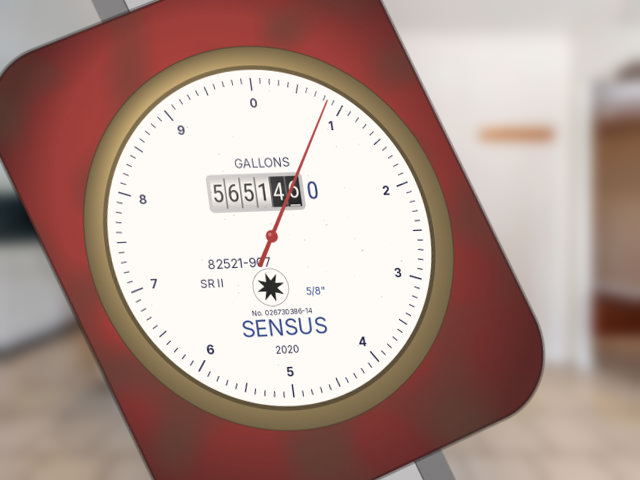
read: 5651460.8 gal
